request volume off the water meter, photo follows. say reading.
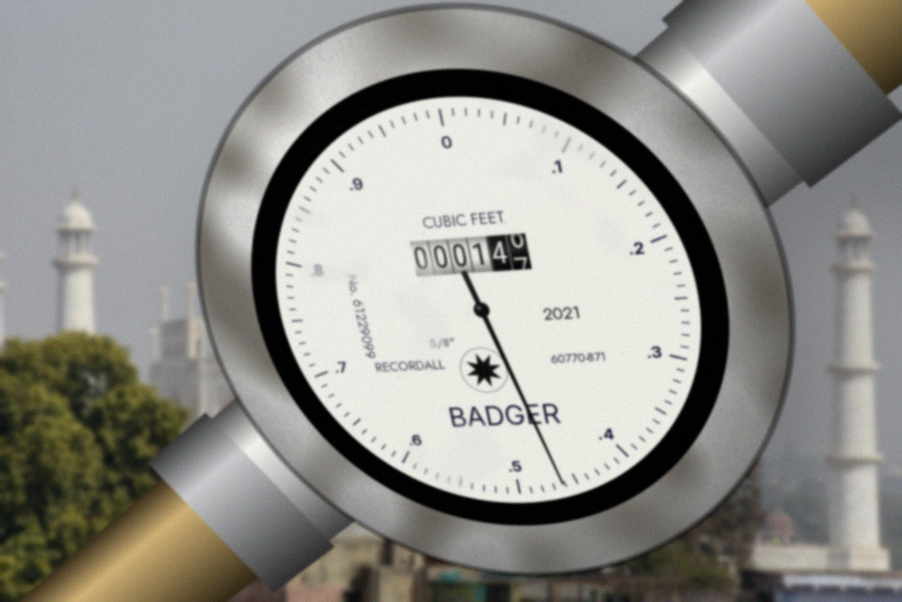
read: 146.46 ft³
